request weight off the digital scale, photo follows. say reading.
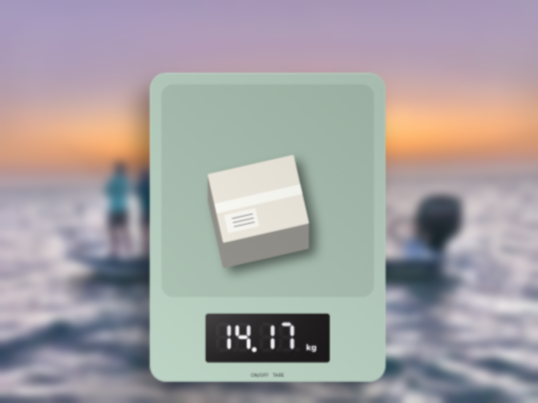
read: 14.17 kg
